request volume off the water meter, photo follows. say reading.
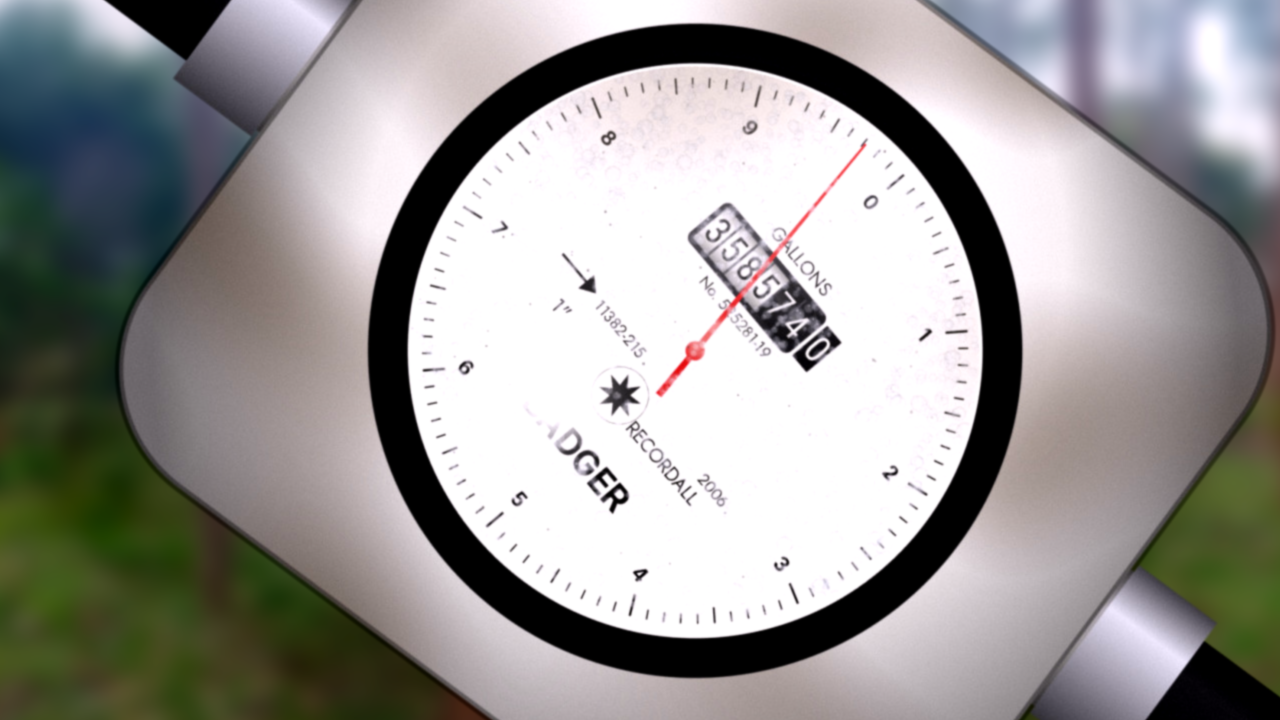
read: 3585739.7 gal
